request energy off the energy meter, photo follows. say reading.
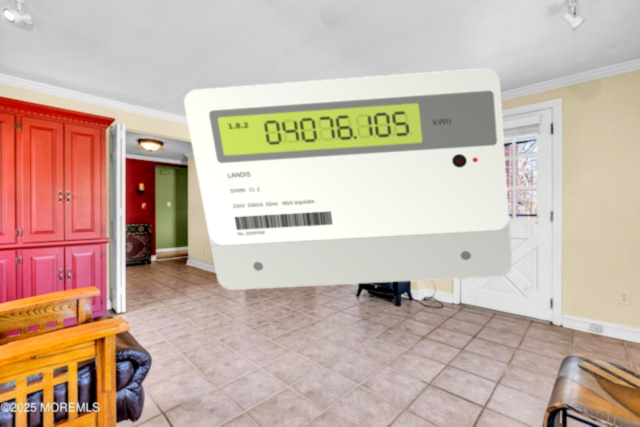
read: 4076.105 kWh
